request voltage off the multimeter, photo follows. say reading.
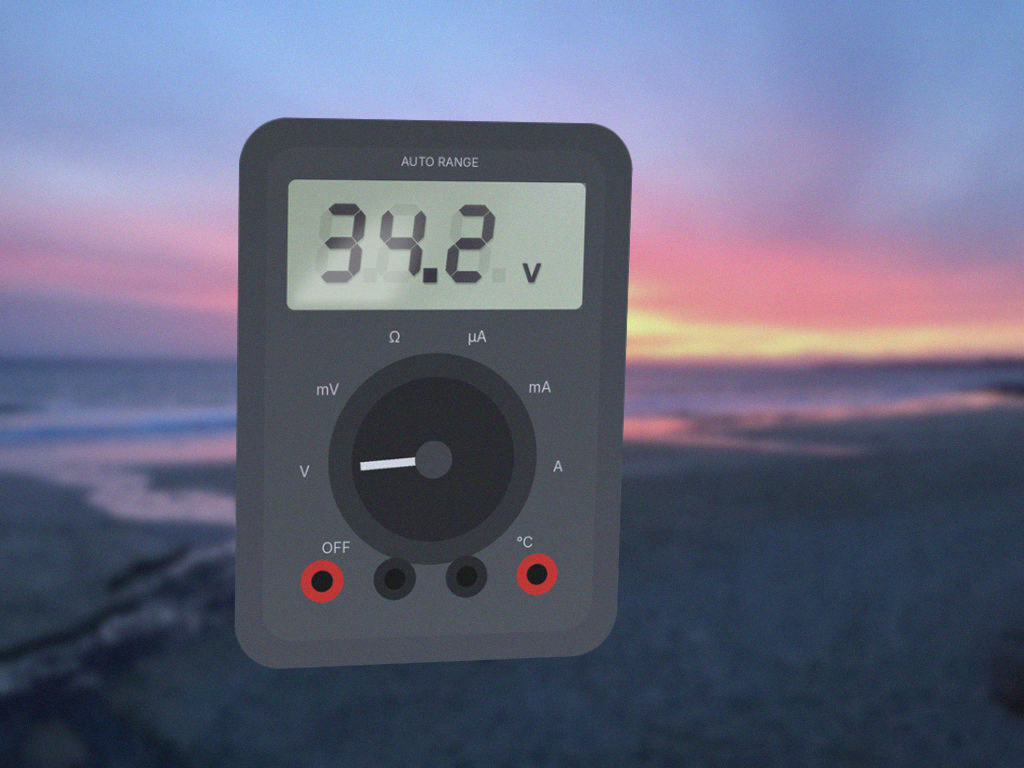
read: 34.2 V
